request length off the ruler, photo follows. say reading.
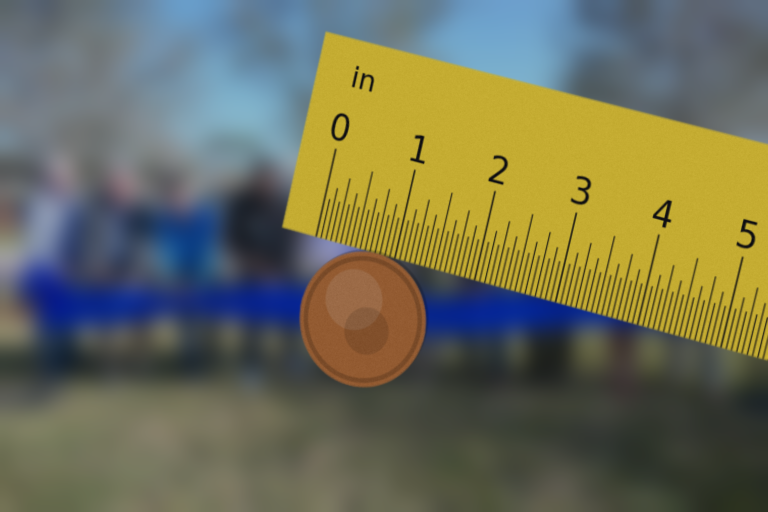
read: 1.5625 in
